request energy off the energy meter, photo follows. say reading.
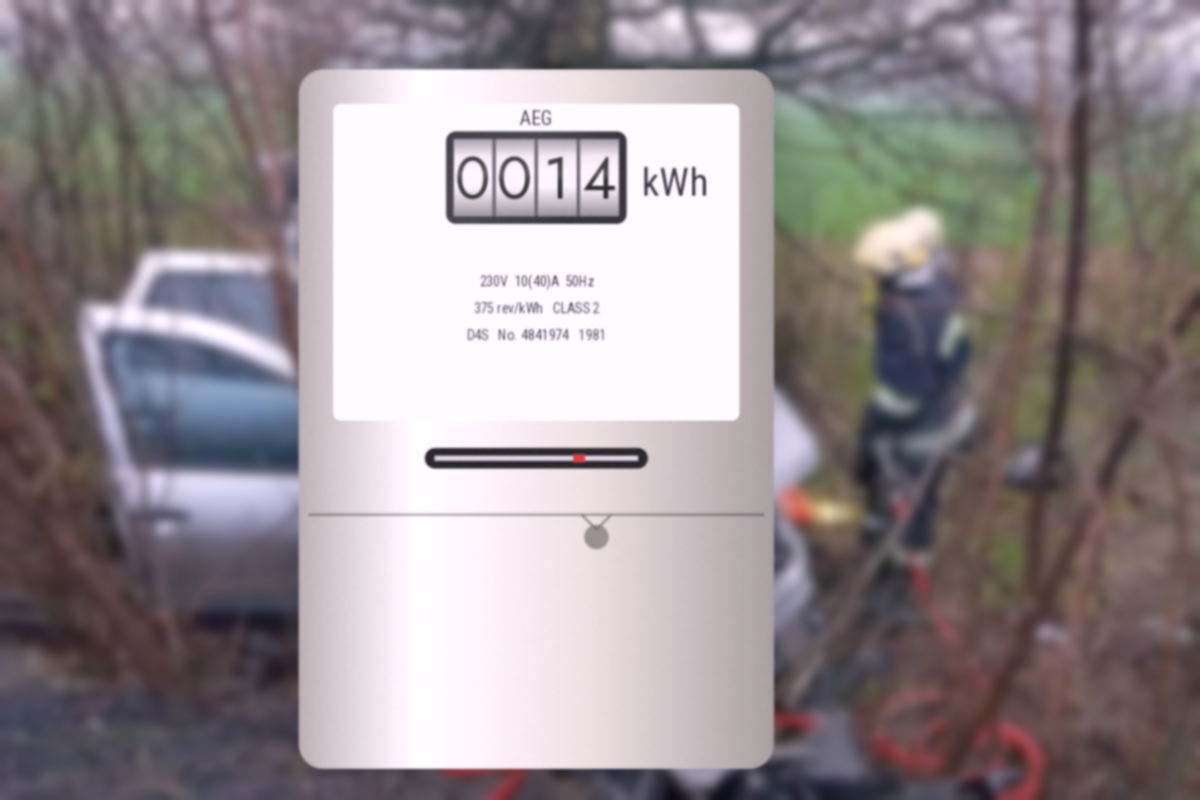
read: 14 kWh
